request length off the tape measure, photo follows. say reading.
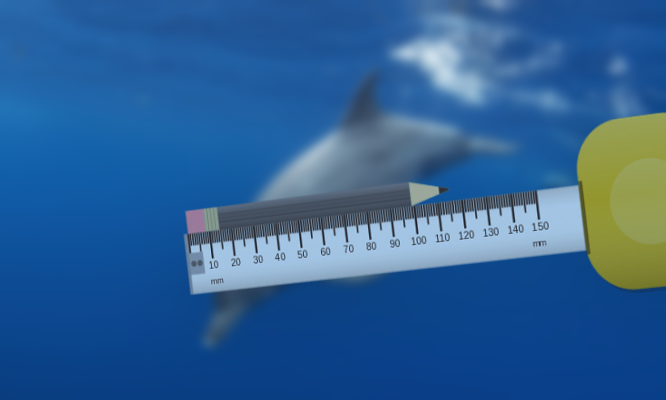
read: 115 mm
